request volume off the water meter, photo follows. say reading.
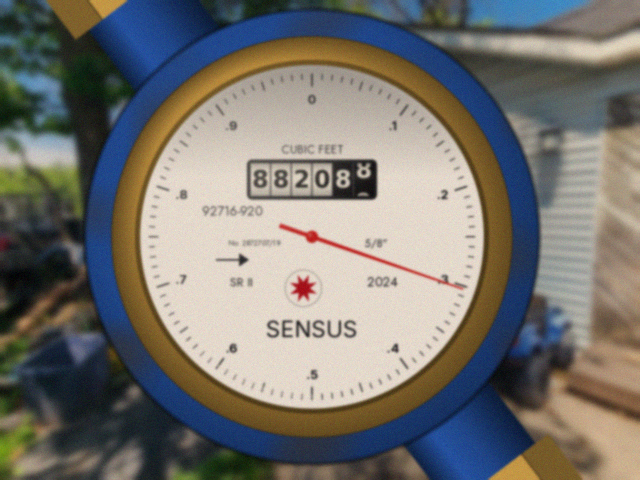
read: 882088.30 ft³
